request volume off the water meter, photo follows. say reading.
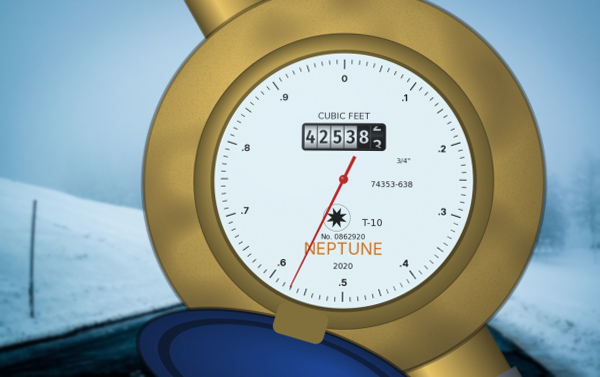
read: 425382.57 ft³
